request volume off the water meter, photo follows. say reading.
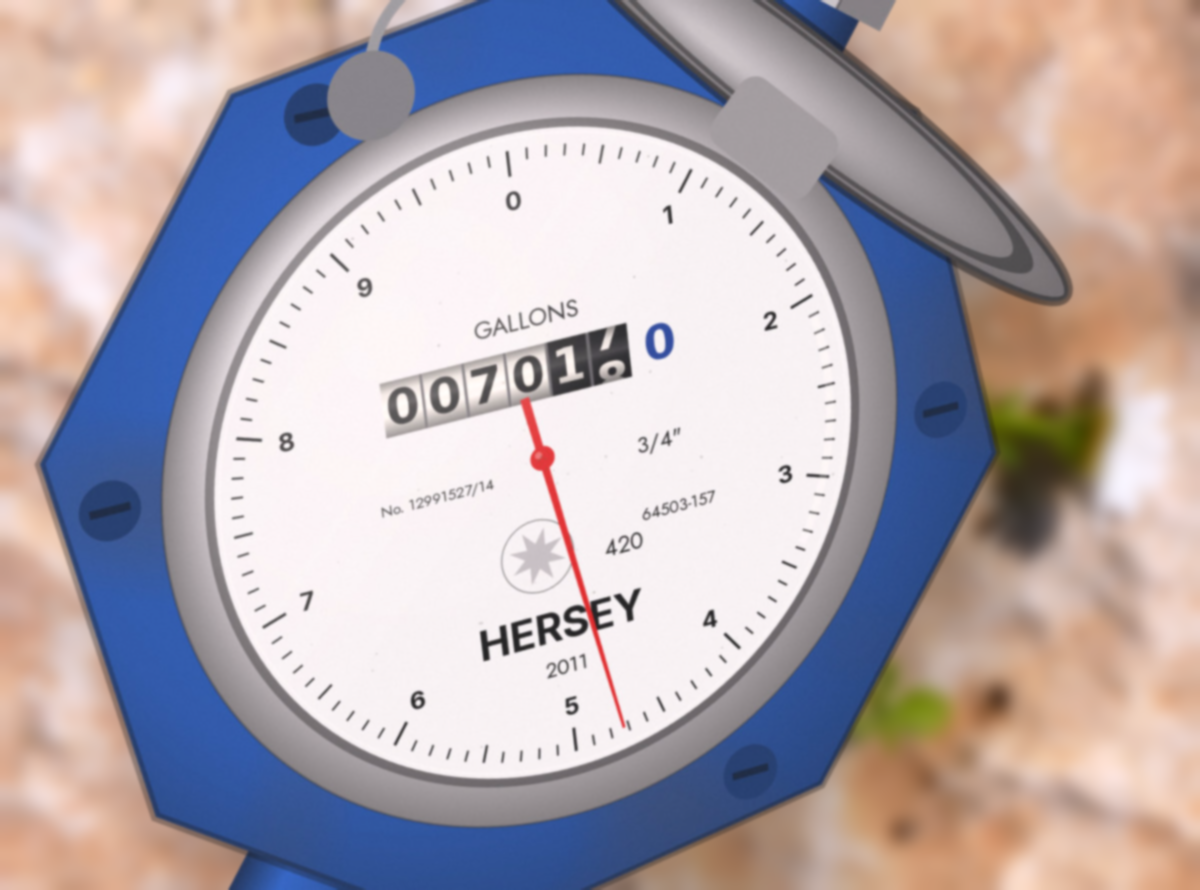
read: 70174.7 gal
